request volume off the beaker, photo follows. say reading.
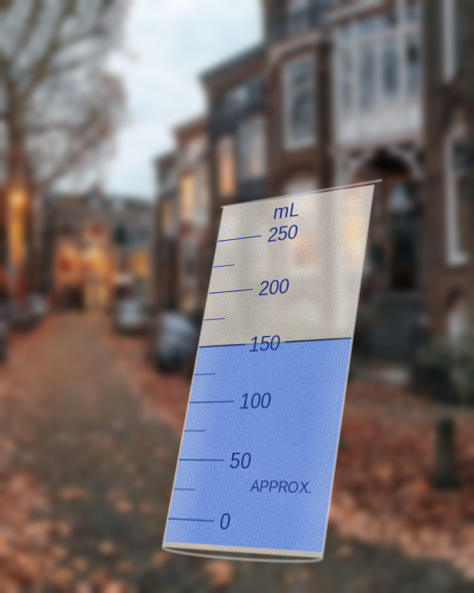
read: 150 mL
